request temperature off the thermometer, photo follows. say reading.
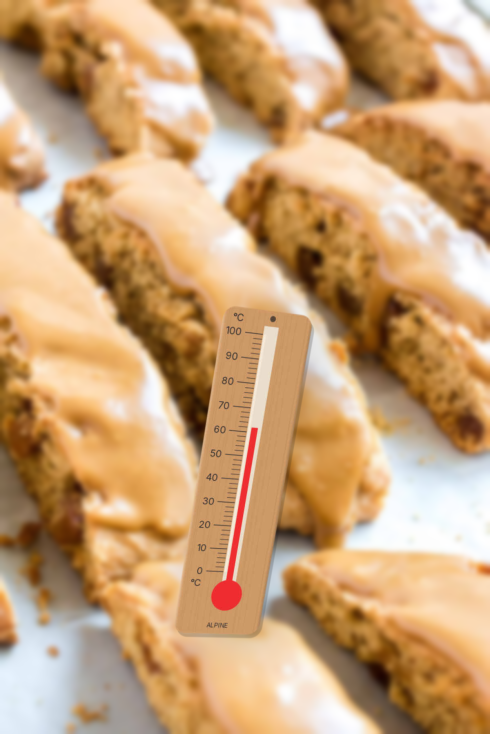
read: 62 °C
